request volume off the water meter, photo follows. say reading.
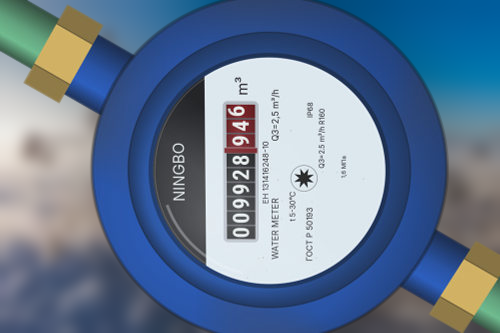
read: 9928.946 m³
